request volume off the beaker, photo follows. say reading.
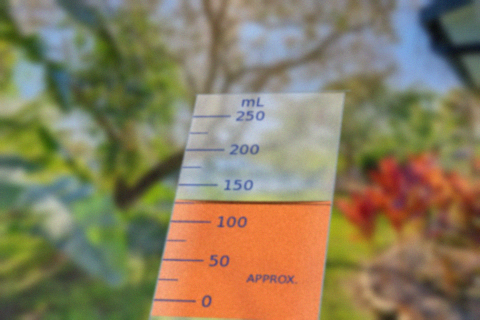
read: 125 mL
